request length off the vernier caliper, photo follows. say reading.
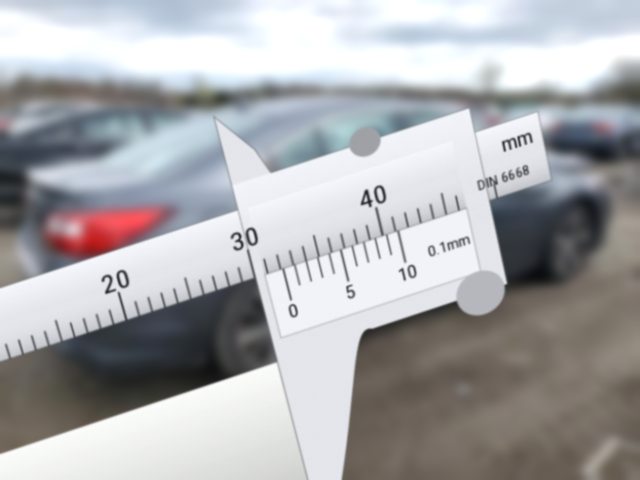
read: 32.2 mm
